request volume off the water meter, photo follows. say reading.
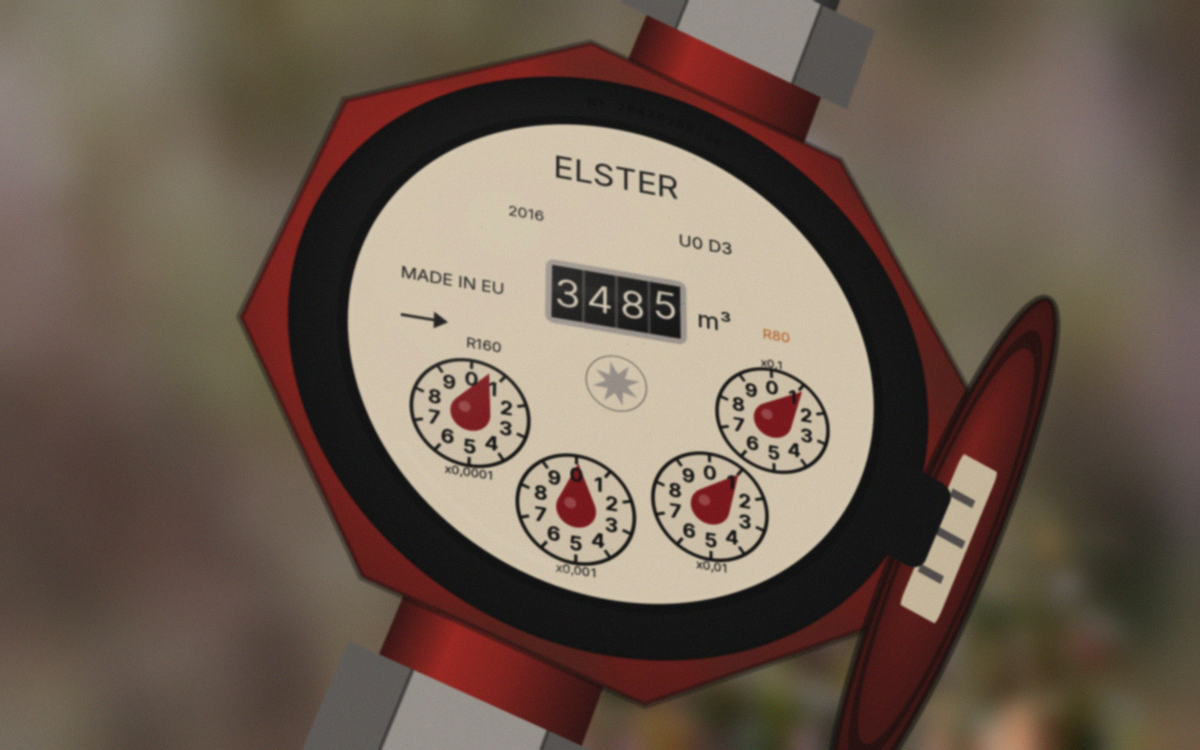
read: 3485.1100 m³
